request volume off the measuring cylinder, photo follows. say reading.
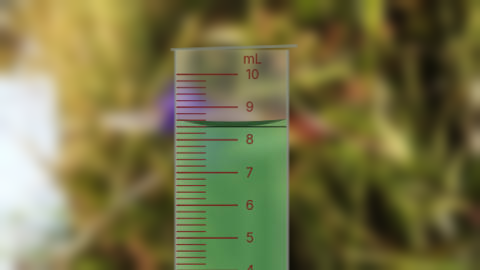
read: 8.4 mL
